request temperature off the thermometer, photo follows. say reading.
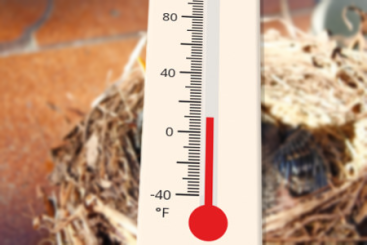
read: 10 °F
